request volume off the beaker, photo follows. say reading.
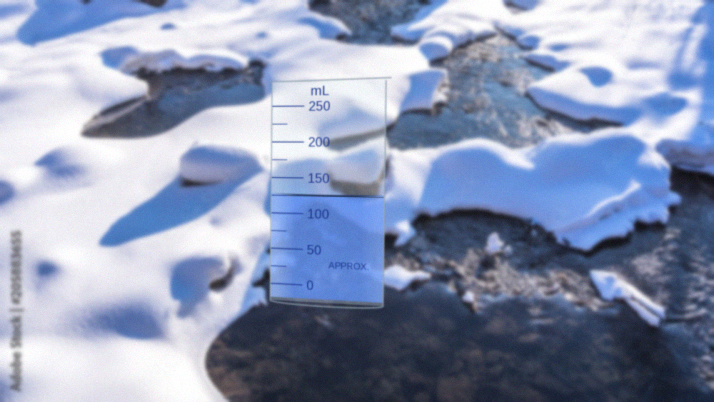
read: 125 mL
